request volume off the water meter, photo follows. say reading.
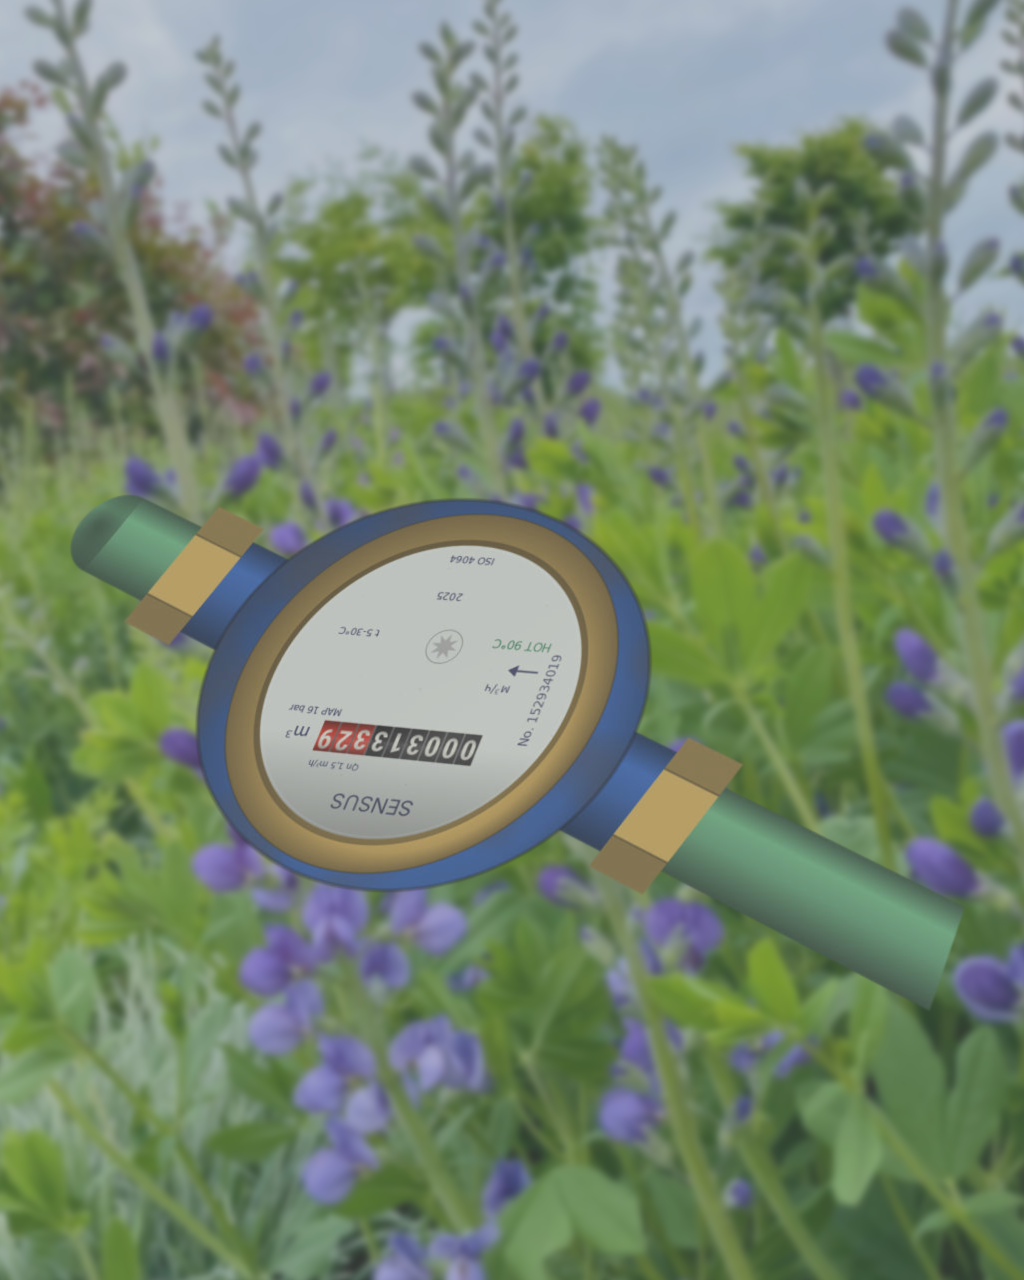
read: 313.329 m³
